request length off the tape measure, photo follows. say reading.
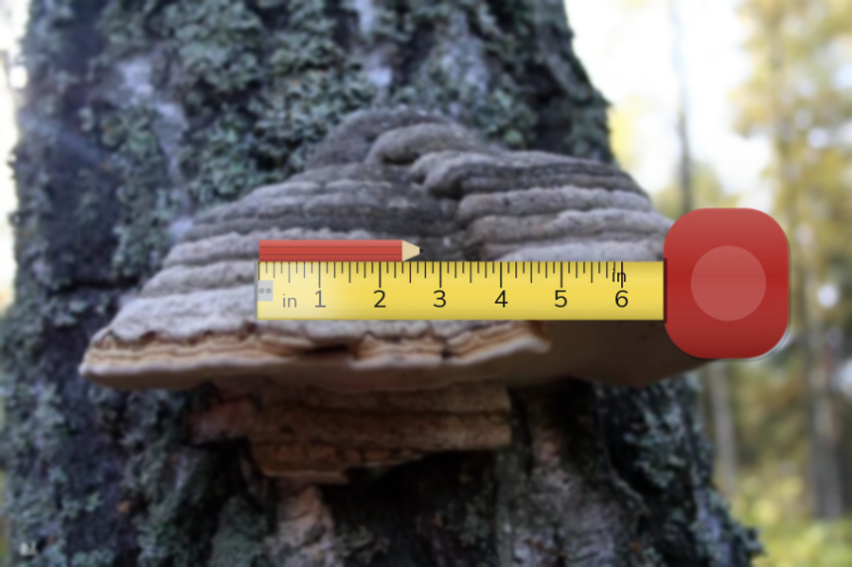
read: 2.75 in
